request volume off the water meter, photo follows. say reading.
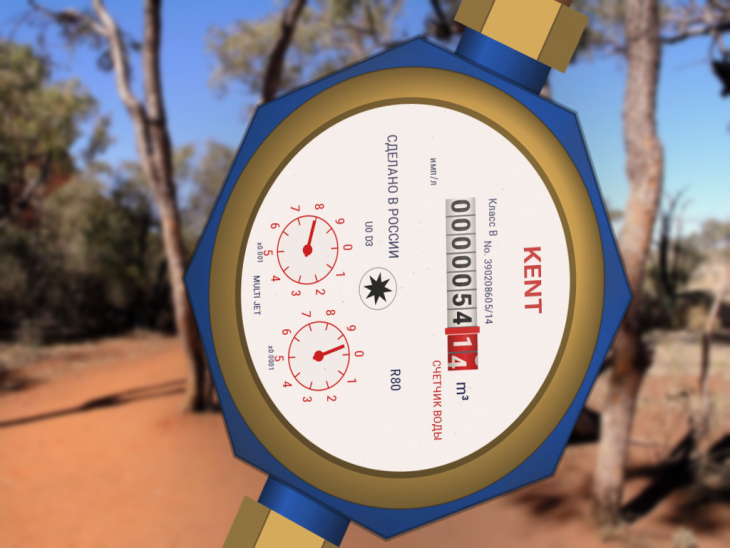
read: 54.1379 m³
